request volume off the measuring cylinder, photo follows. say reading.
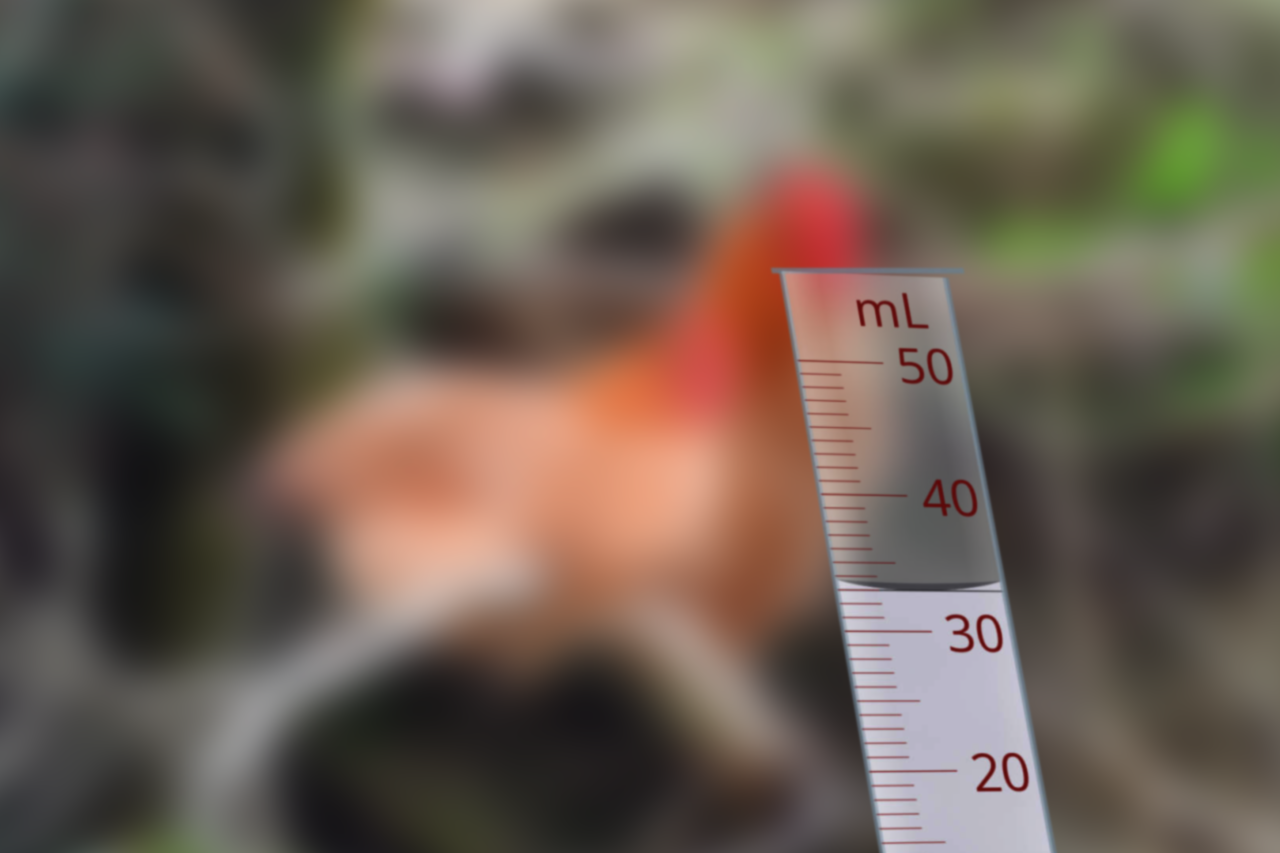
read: 33 mL
